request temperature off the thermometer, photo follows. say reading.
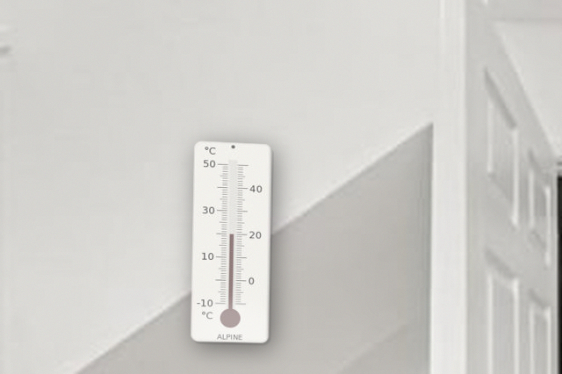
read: 20 °C
